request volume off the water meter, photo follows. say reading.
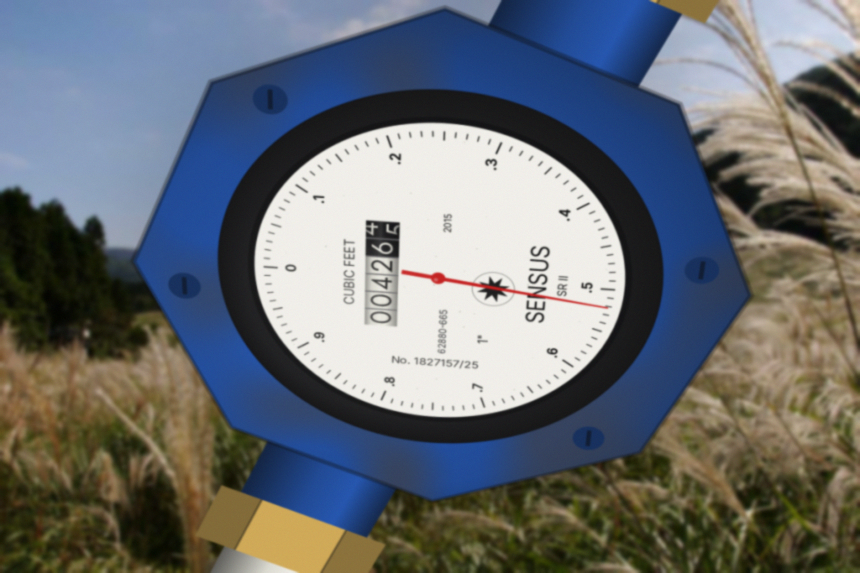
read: 4264.52 ft³
